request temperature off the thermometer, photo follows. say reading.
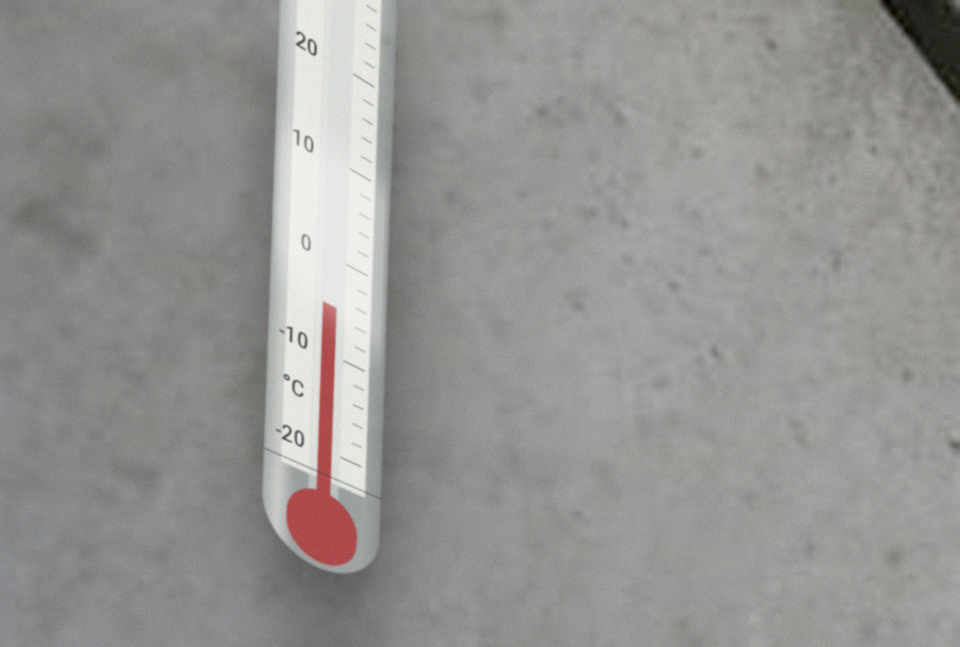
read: -5 °C
